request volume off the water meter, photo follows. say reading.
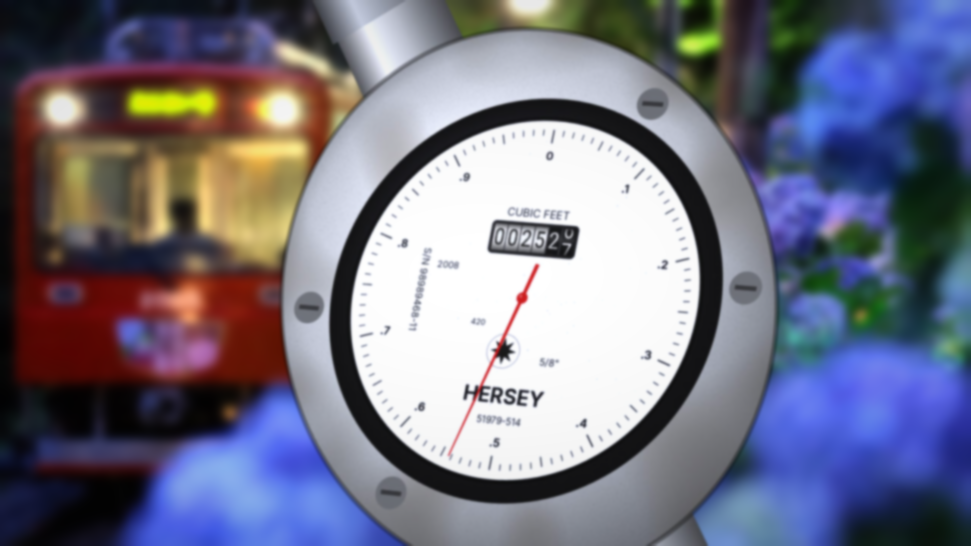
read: 2526.54 ft³
